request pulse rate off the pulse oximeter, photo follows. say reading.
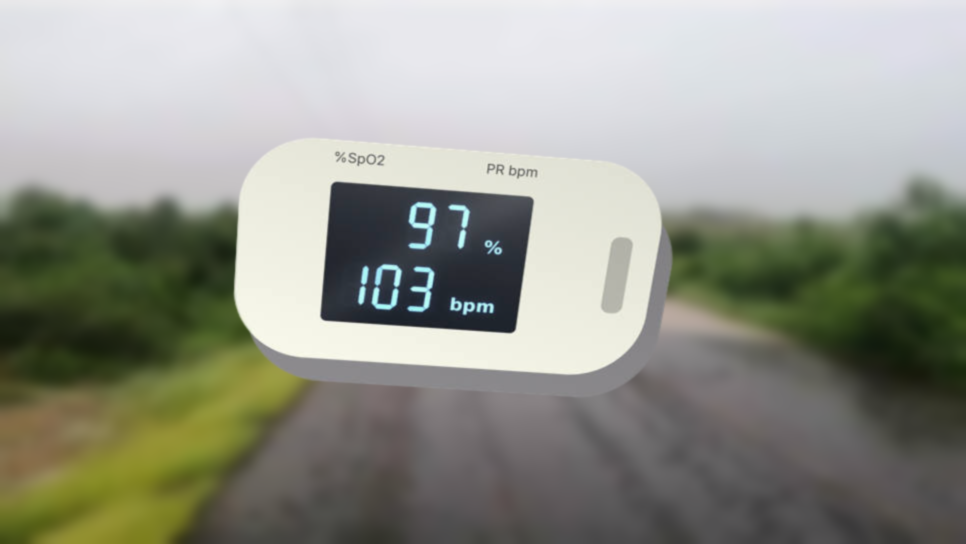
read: 103 bpm
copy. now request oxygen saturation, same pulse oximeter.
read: 97 %
